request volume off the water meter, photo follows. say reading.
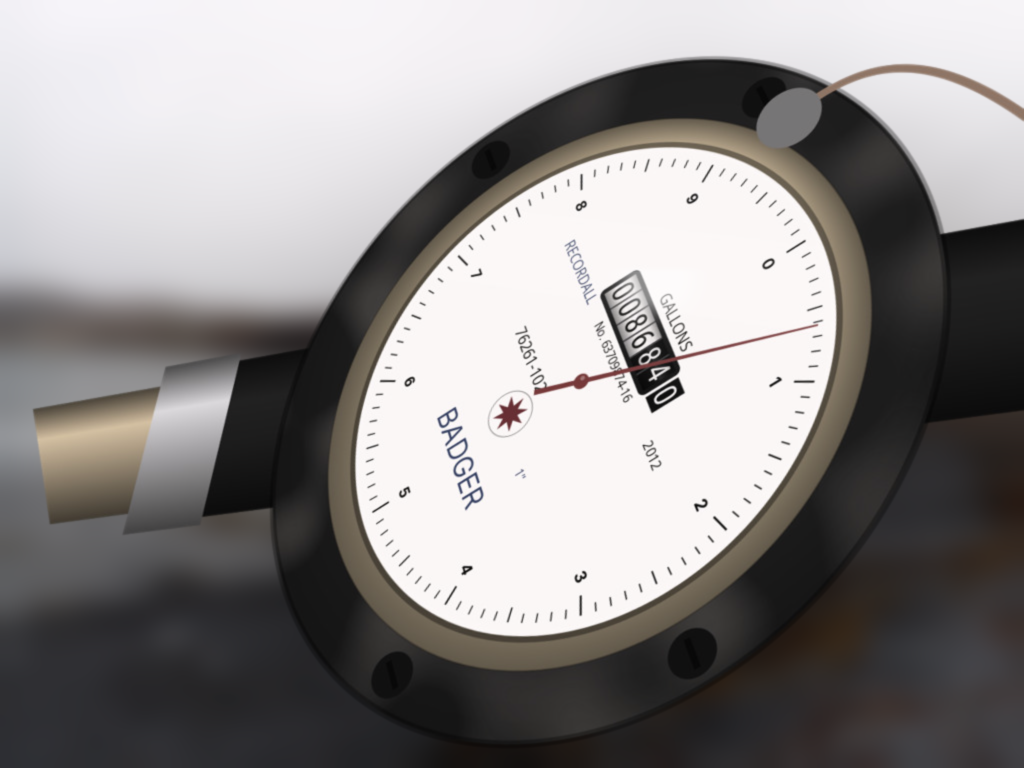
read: 86840.6 gal
